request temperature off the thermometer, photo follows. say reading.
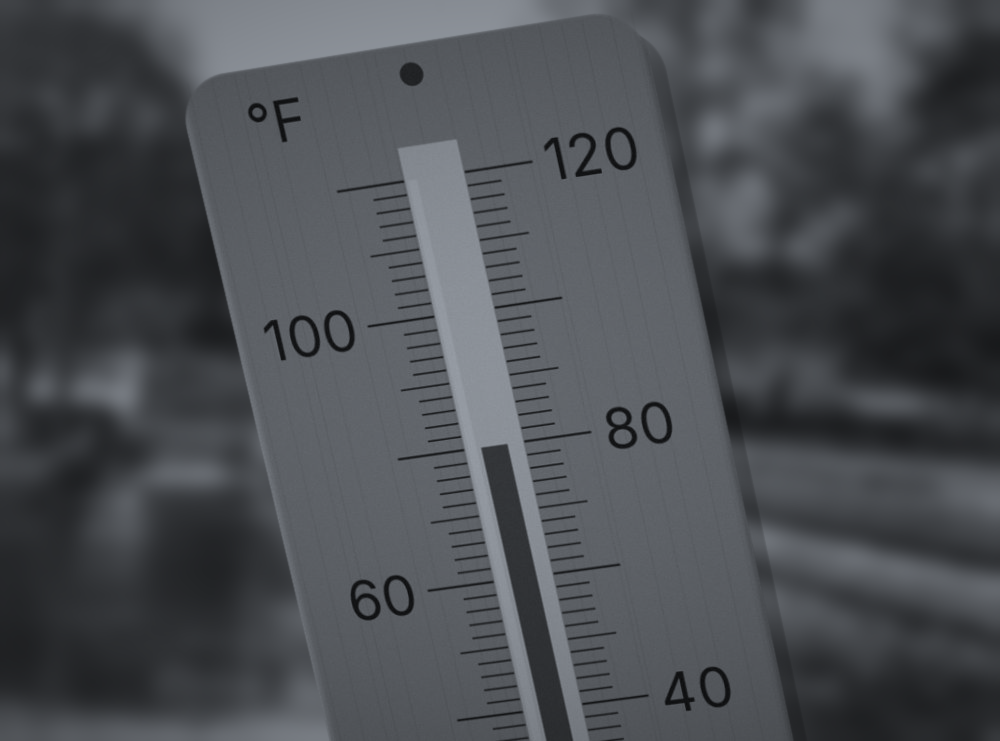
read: 80 °F
